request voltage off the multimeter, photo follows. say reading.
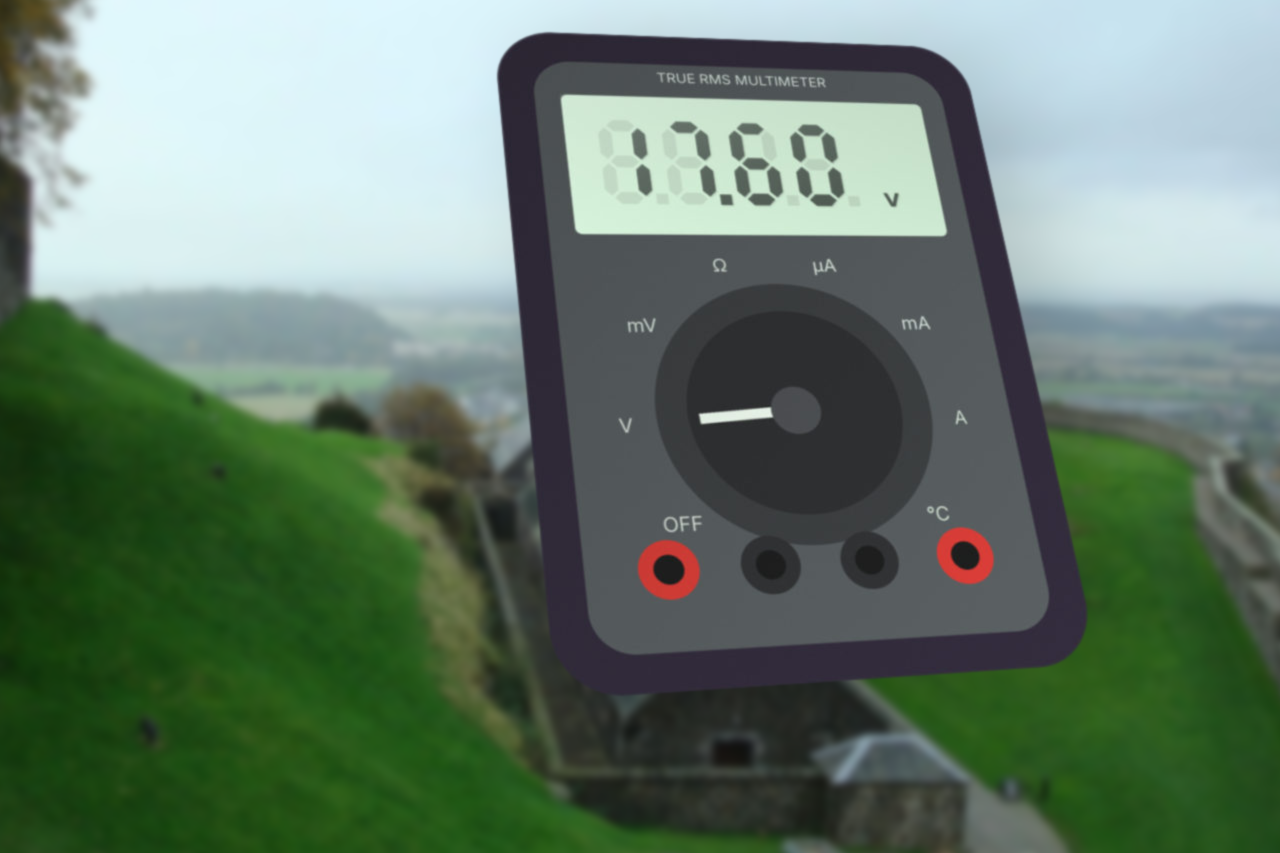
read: 17.60 V
